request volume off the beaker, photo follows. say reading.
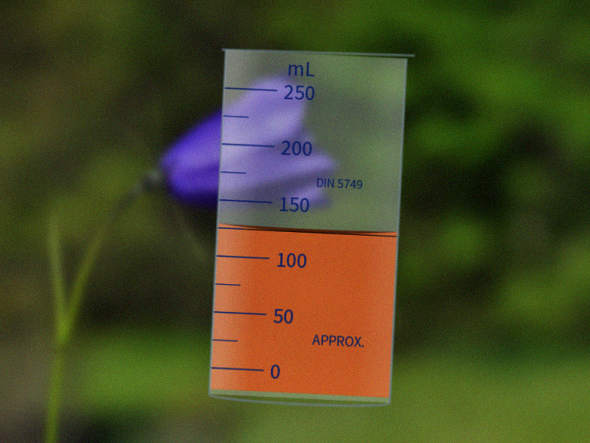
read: 125 mL
